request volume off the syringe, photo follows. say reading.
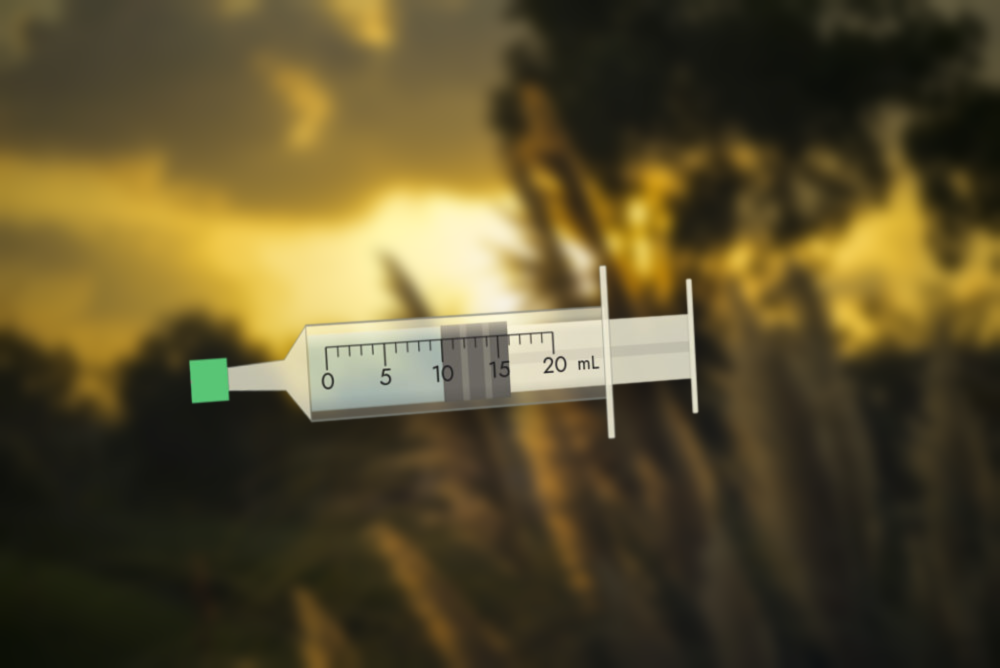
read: 10 mL
